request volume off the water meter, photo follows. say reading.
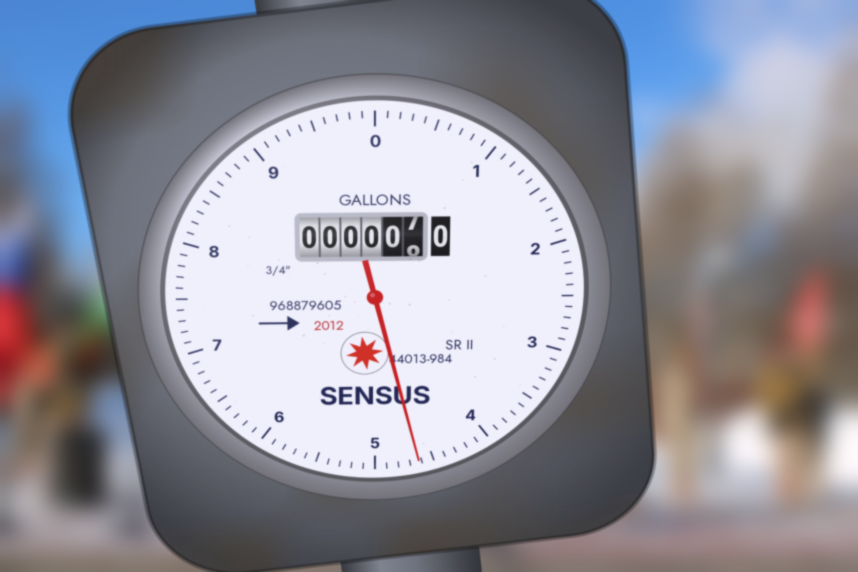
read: 74.6 gal
